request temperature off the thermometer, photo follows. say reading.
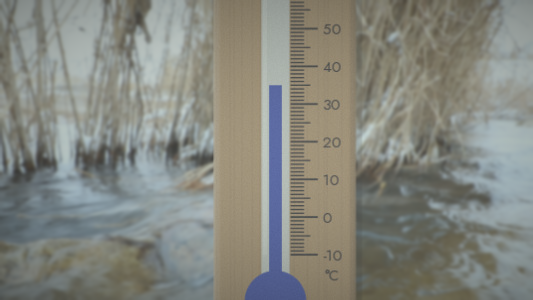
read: 35 °C
